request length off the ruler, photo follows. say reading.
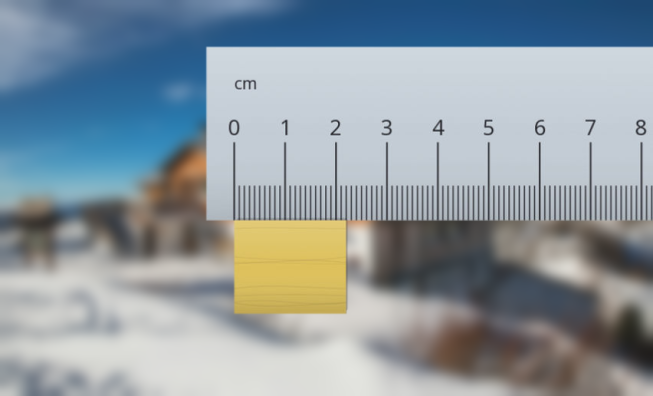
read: 2.2 cm
